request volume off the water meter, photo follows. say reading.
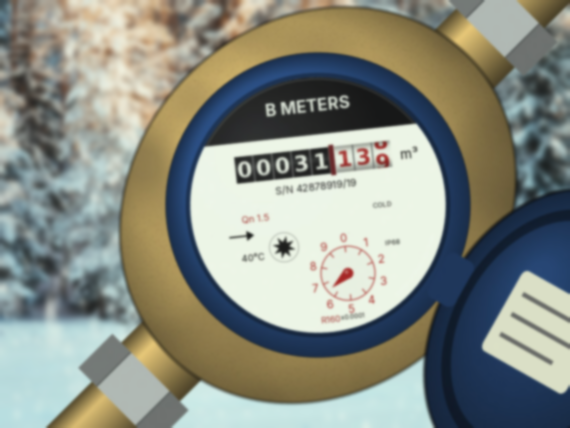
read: 31.1386 m³
